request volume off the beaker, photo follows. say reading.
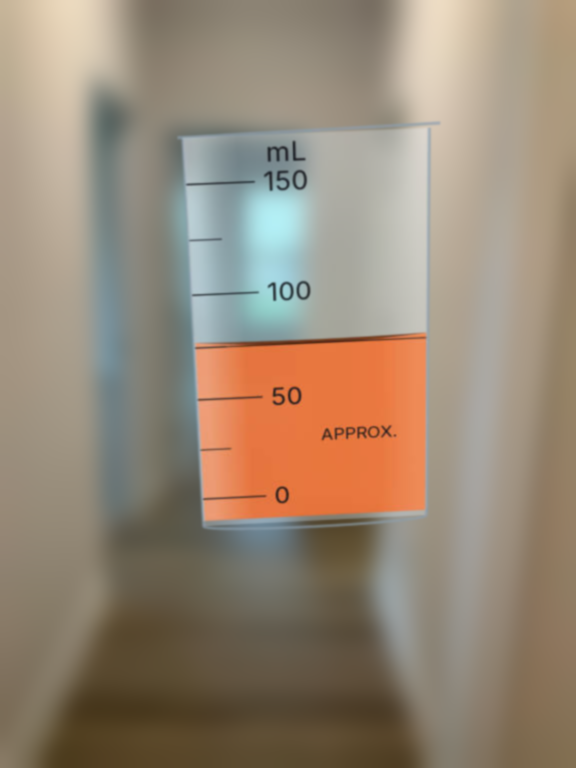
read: 75 mL
